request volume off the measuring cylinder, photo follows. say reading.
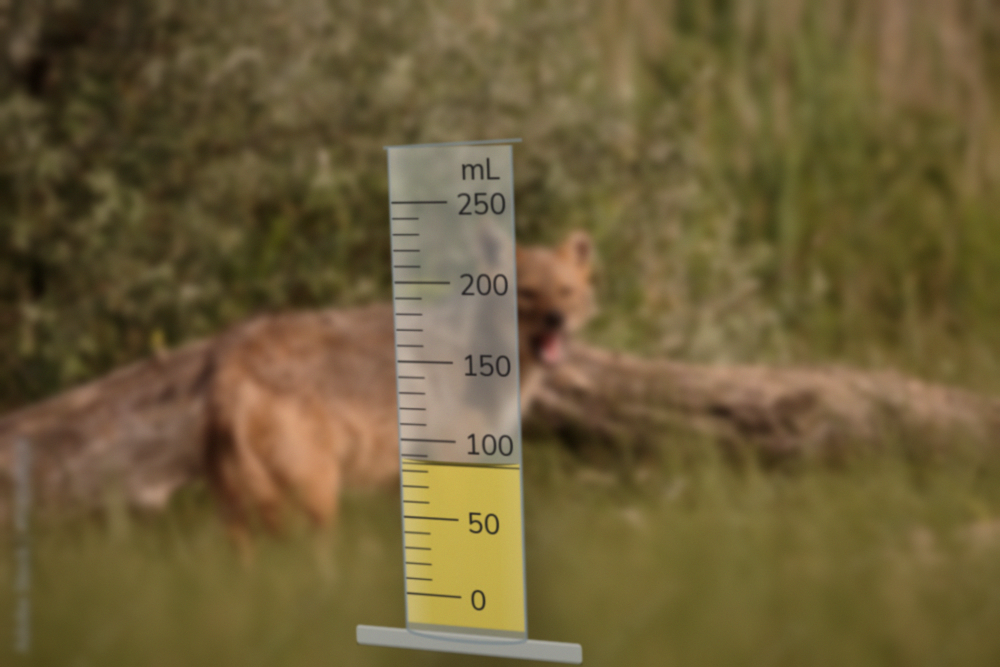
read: 85 mL
